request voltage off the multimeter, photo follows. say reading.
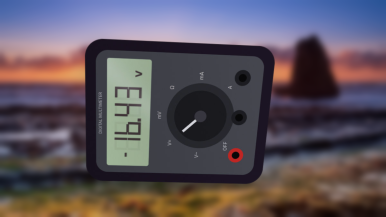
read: -16.43 V
